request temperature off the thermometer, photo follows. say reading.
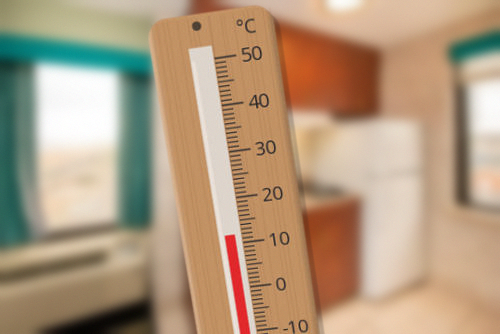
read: 12 °C
